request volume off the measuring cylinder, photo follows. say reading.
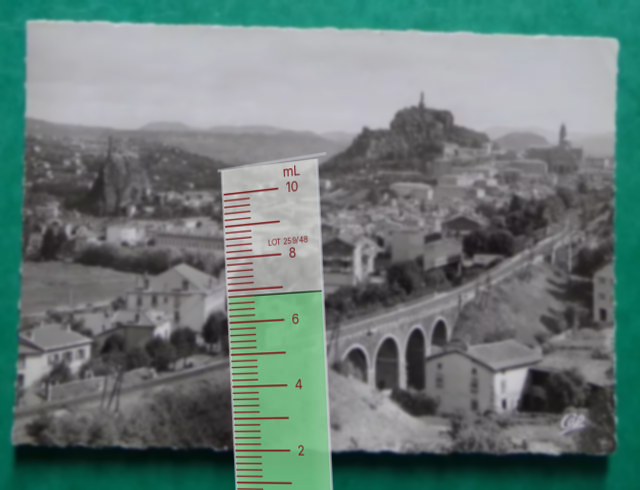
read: 6.8 mL
